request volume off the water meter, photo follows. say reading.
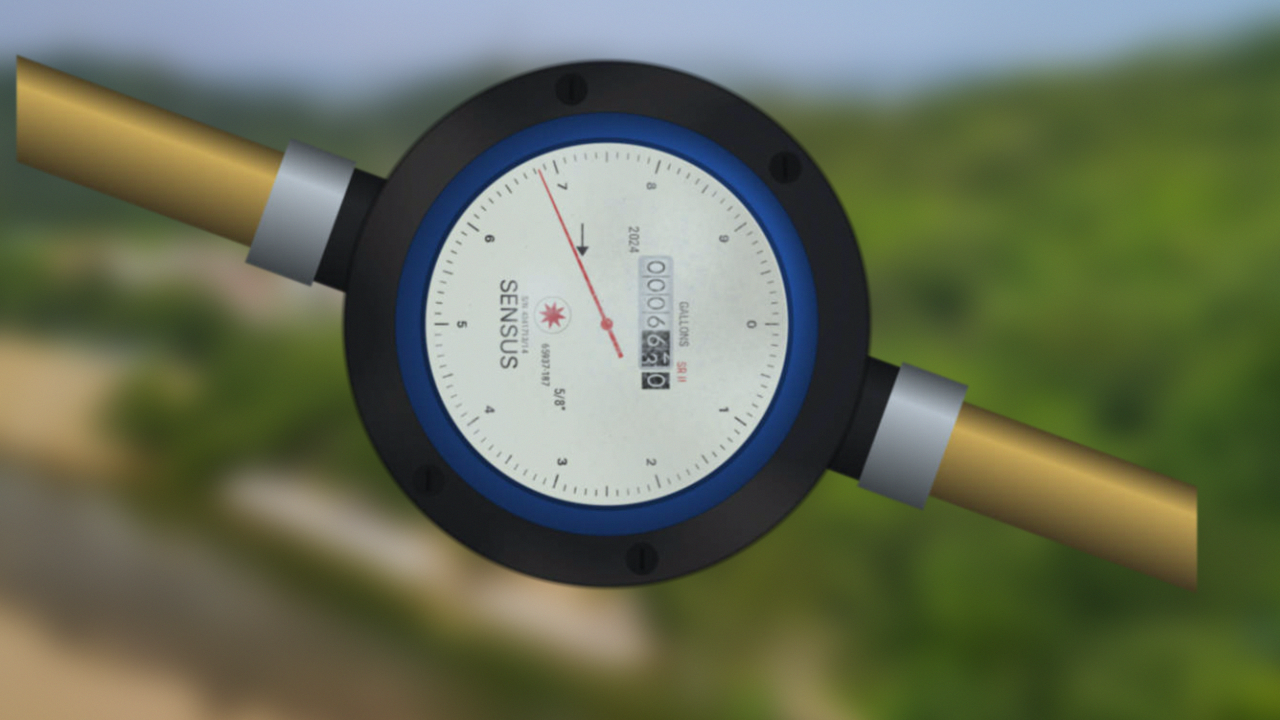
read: 6626.8 gal
